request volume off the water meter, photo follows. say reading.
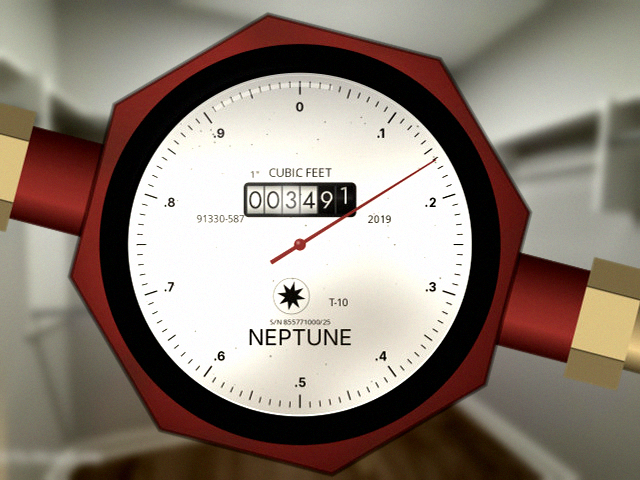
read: 3491.16 ft³
